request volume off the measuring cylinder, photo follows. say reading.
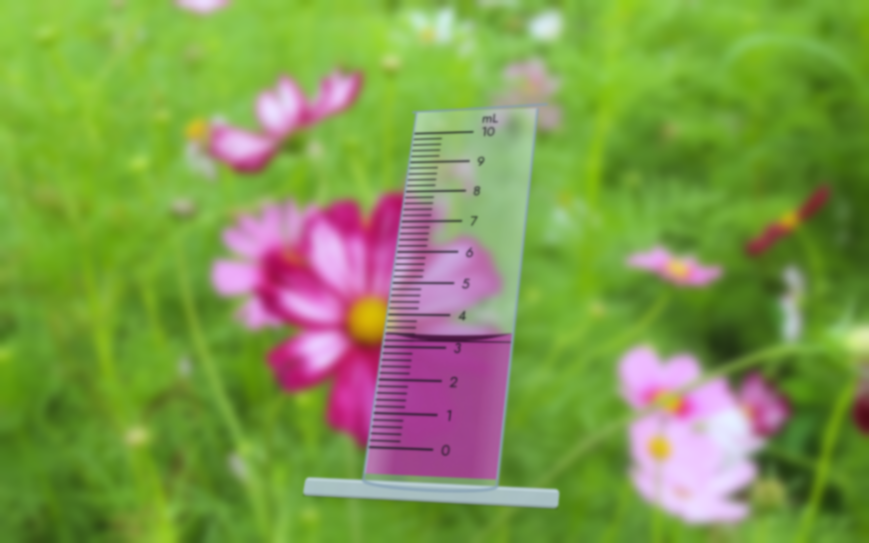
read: 3.2 mL
